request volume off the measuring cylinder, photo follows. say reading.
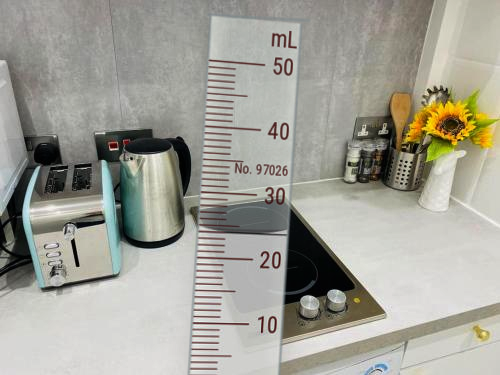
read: 24 mL
